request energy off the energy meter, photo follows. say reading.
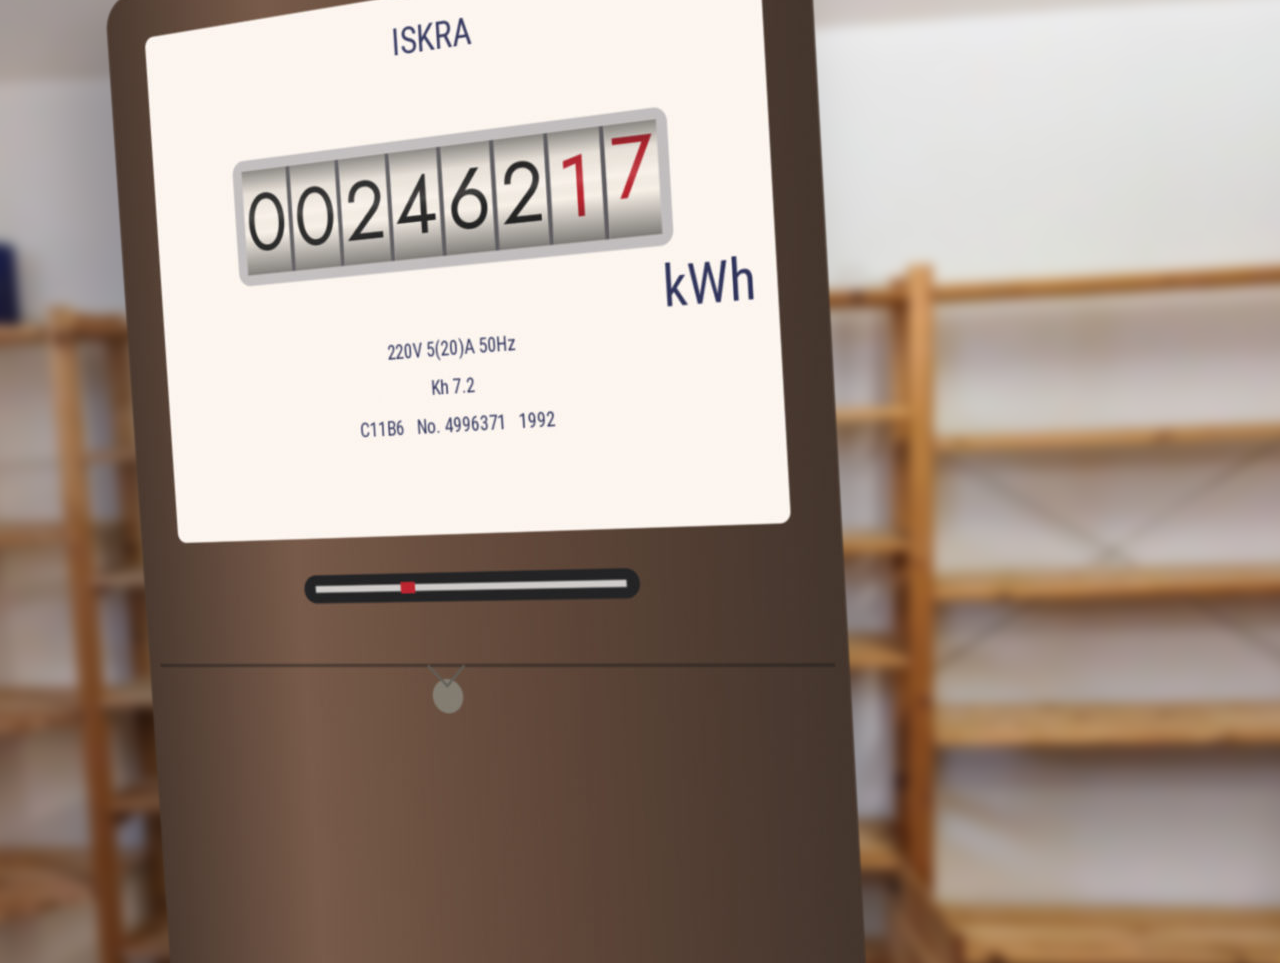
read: 2462.17 kWh
